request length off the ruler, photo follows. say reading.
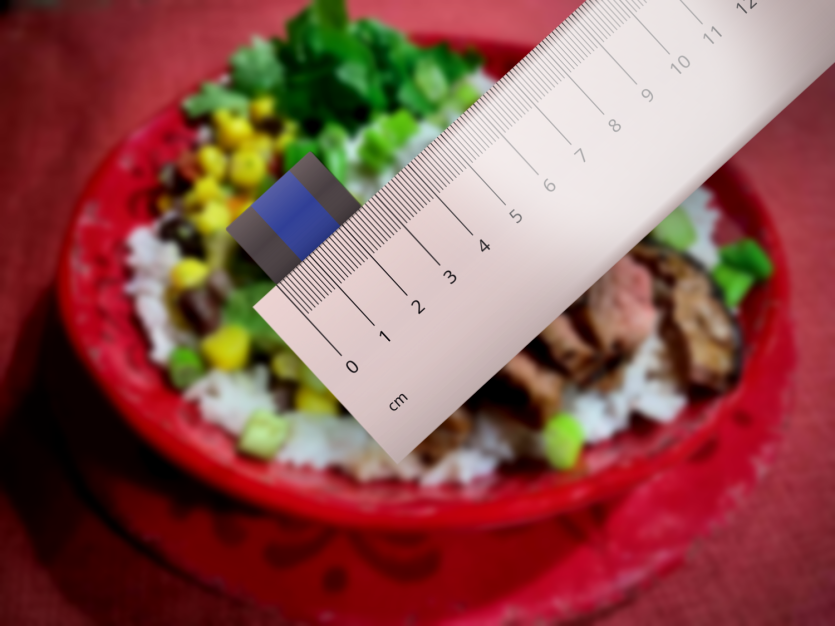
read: 2.6 cm
